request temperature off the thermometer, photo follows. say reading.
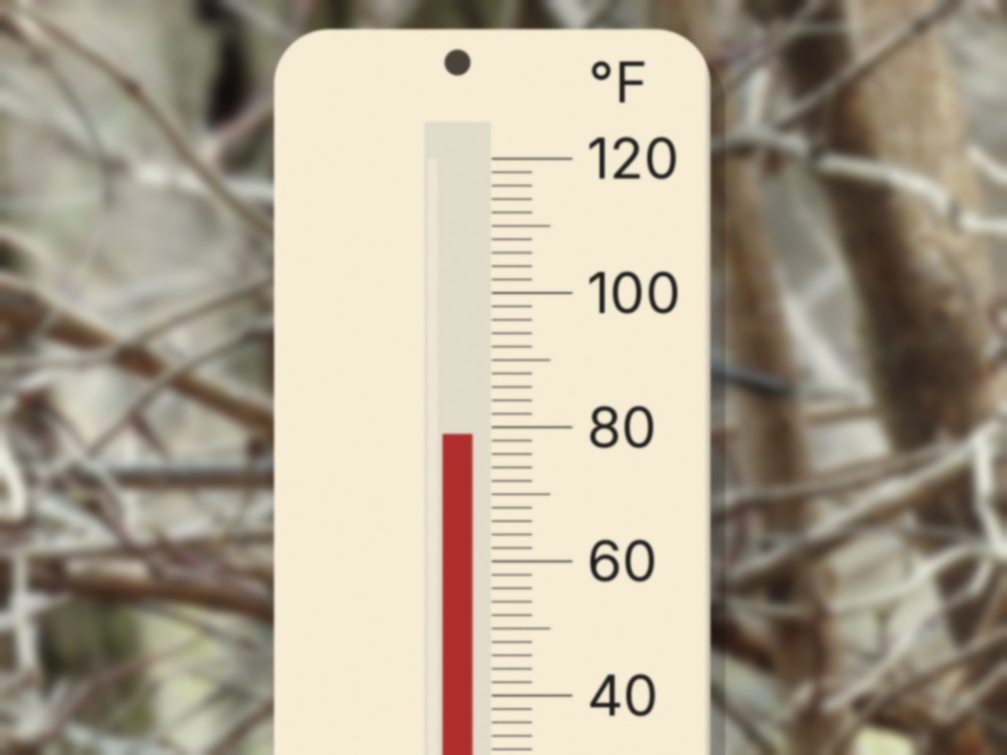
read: 79 °F
